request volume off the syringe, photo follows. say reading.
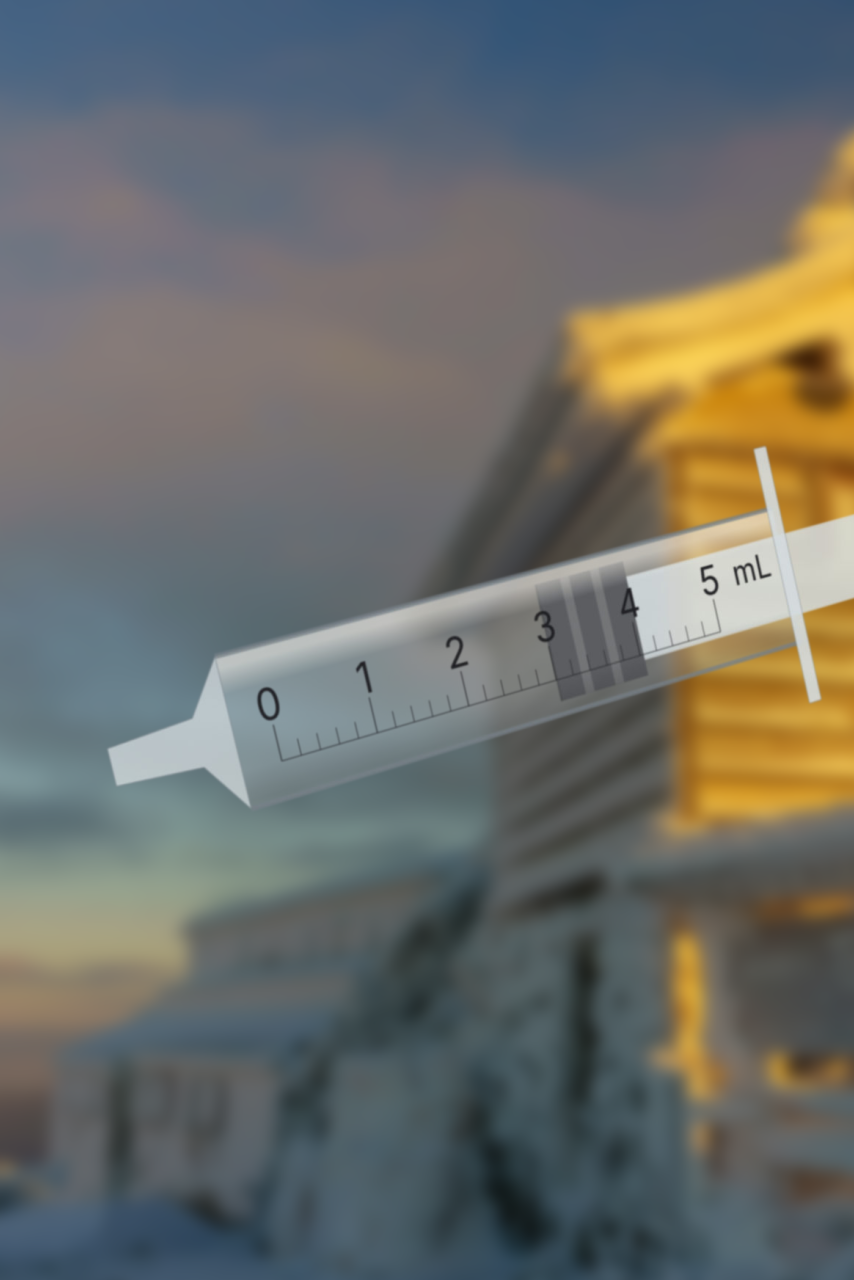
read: 3 mL
